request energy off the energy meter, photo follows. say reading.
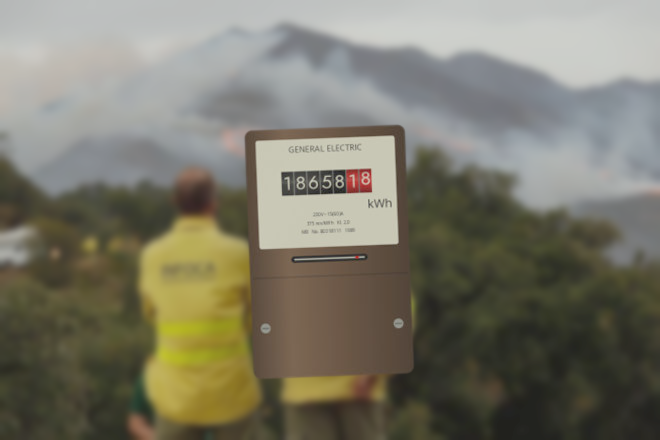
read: 18658.18 kWh
